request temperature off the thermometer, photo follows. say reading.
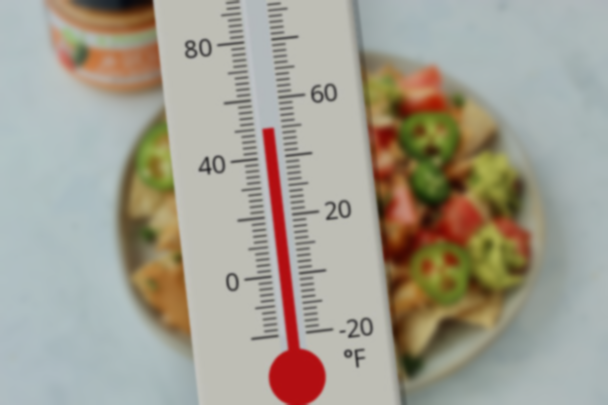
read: 50 °F
